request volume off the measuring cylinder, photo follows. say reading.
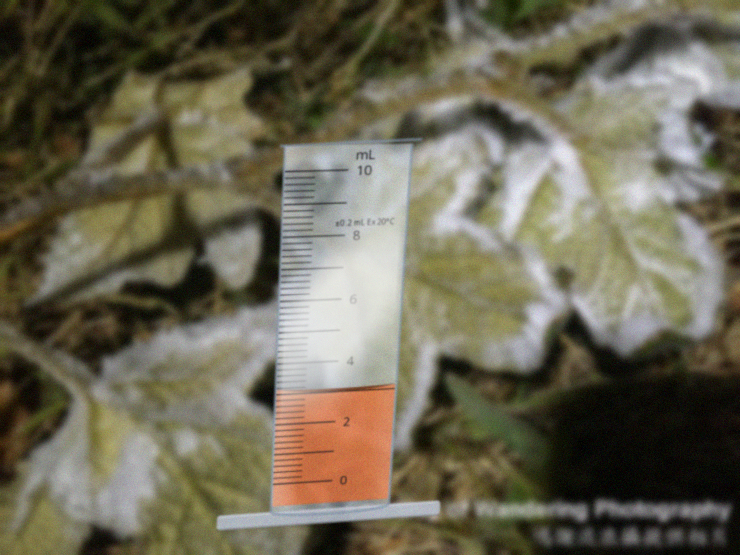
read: 3 mL
